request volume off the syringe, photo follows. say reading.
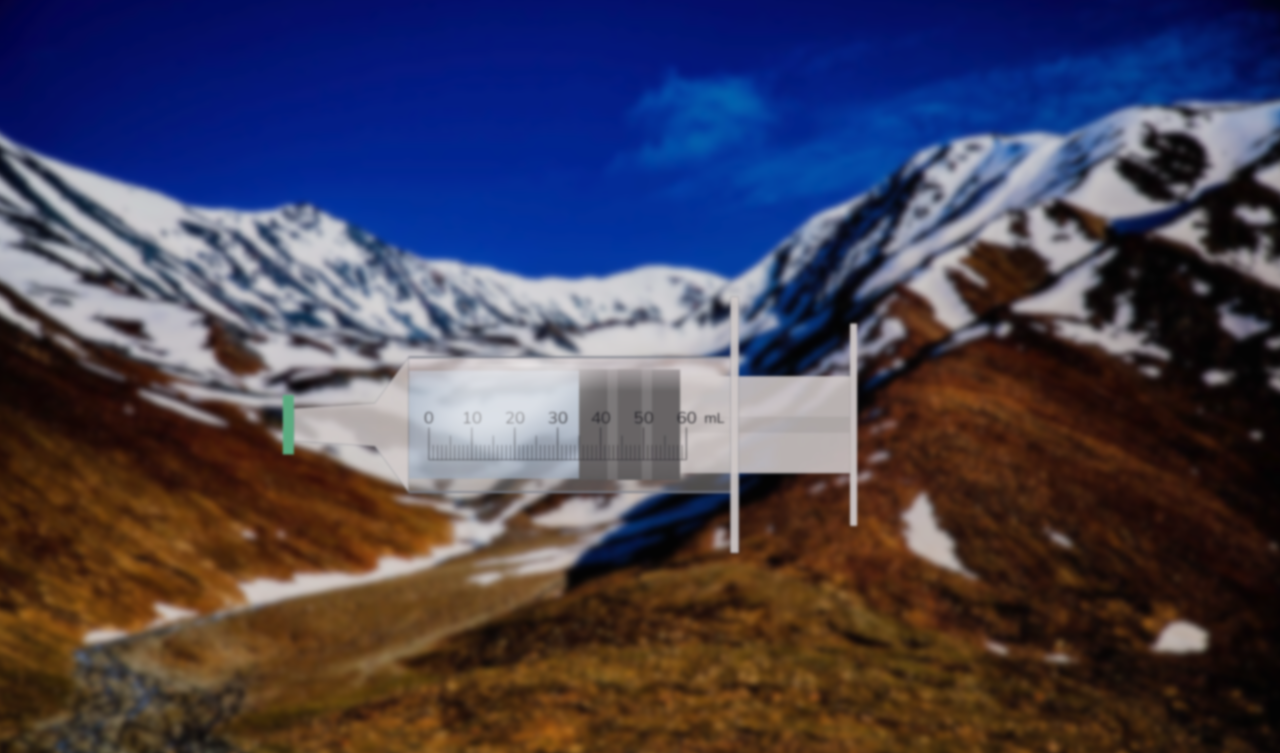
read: 35 mL
